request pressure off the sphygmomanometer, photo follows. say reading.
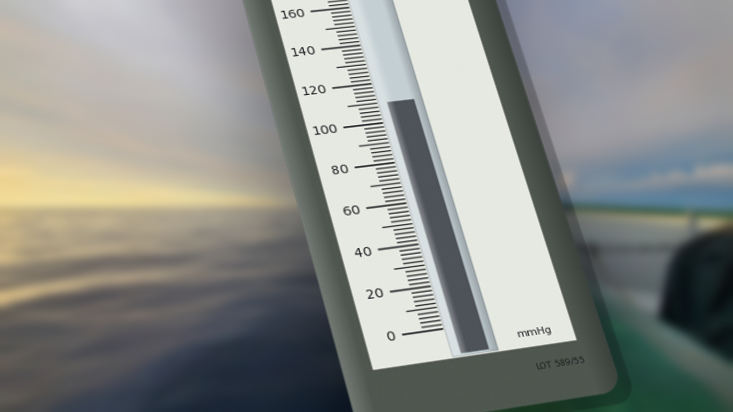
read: 110 mmHg
